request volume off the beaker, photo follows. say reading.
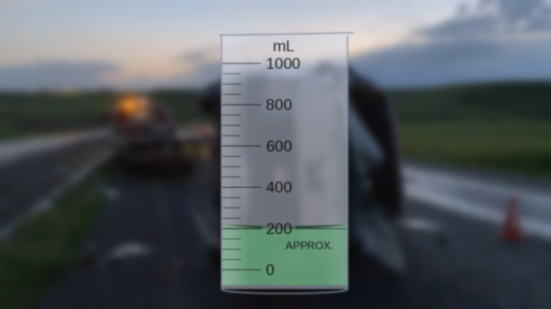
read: 200 mL
